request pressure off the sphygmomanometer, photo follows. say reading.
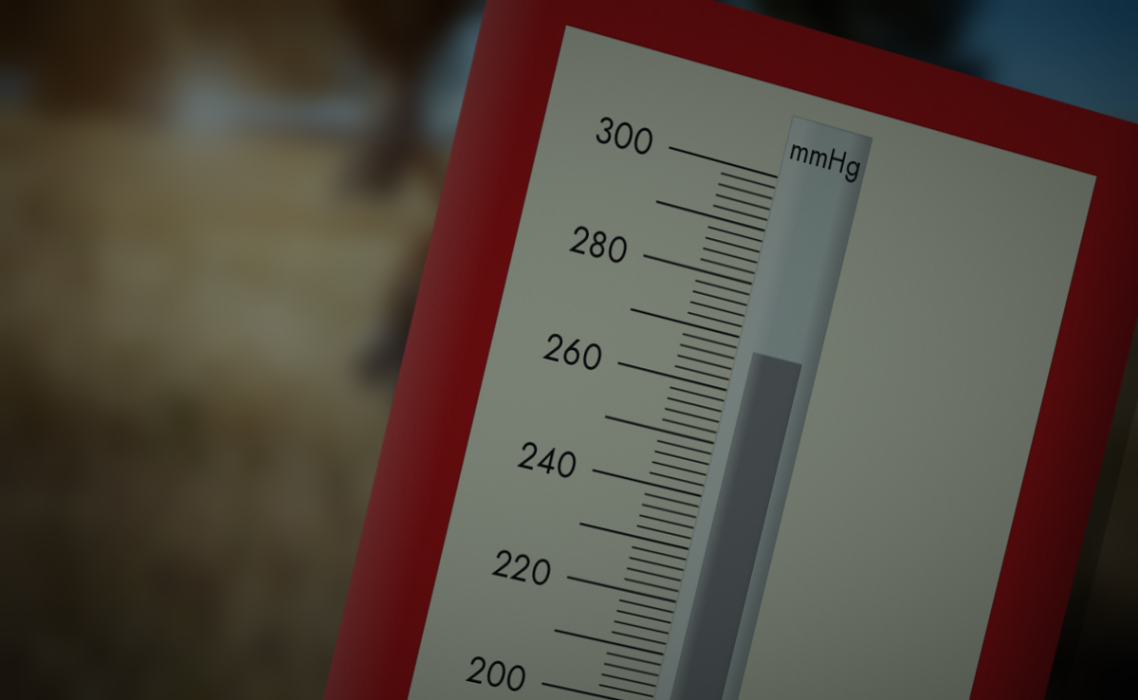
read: 268 mmHg
